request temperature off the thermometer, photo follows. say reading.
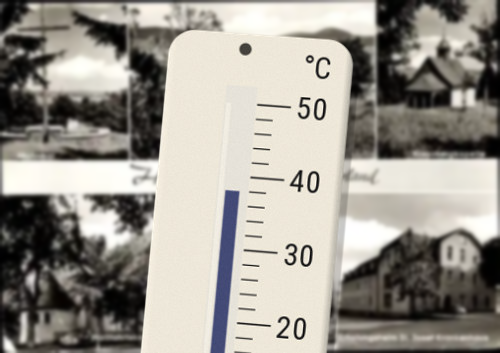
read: 38 °C
